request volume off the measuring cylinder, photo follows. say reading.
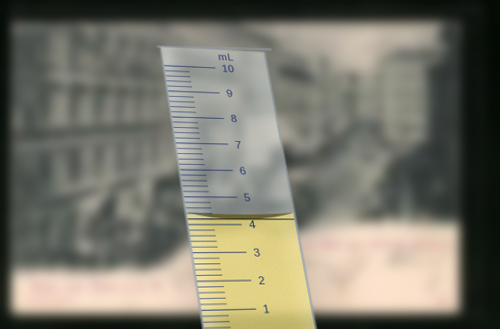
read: 4.2 mL
